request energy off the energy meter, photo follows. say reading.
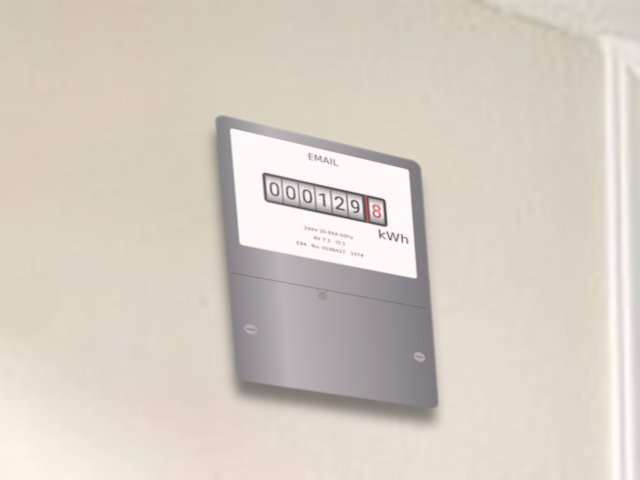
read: 129.8 kWh
